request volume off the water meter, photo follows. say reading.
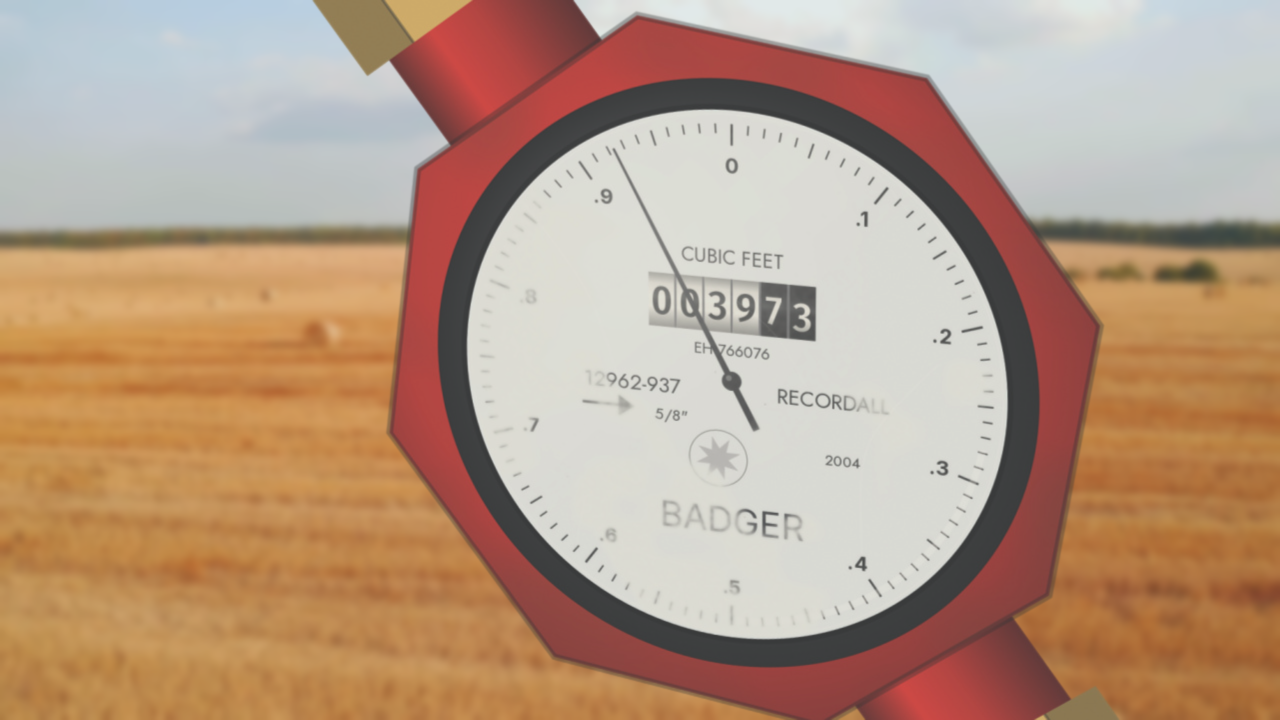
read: 3972.92 ft³
